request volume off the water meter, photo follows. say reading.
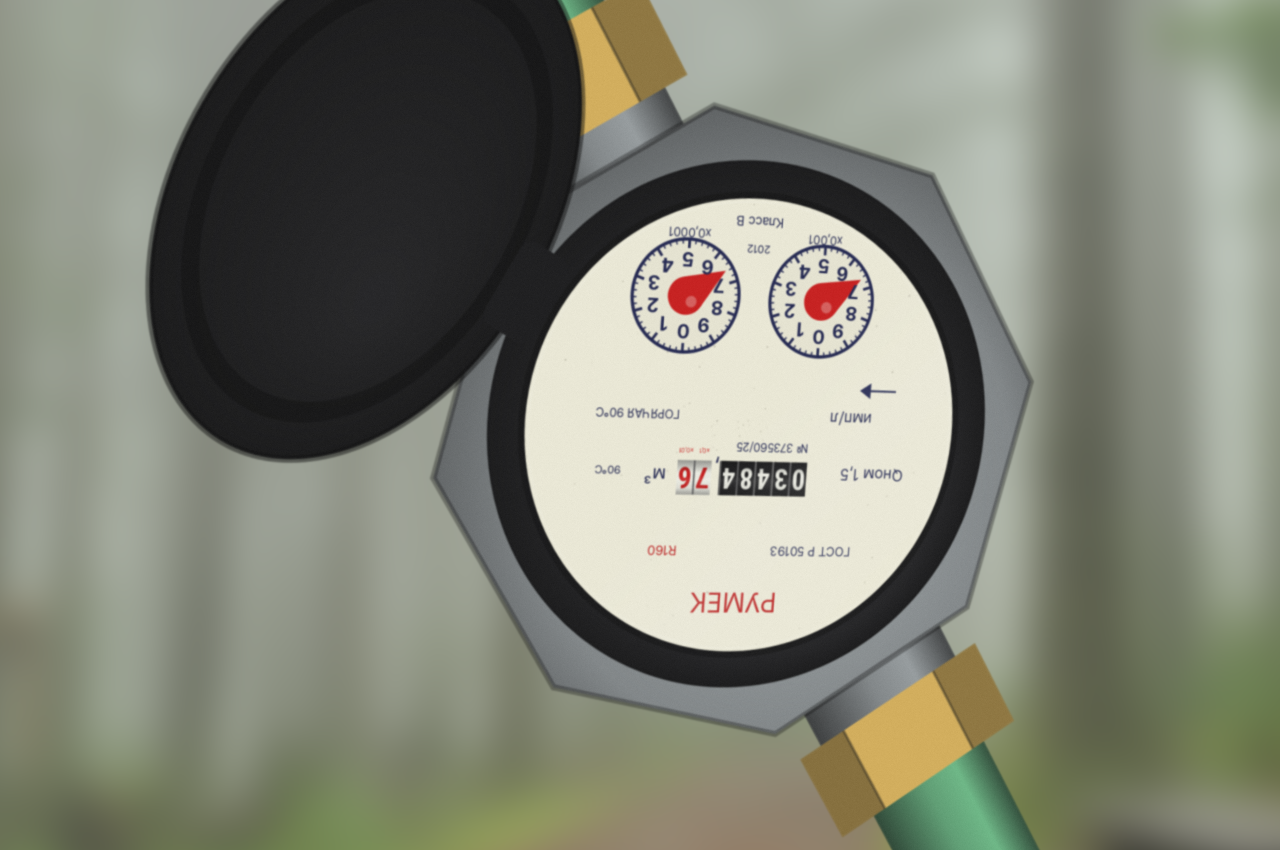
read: 3484.7666 m³
